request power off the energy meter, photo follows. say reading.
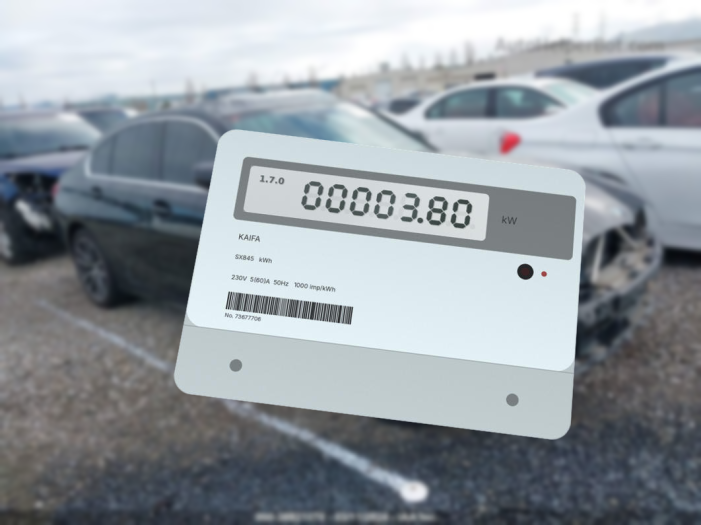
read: 3.80 kW
